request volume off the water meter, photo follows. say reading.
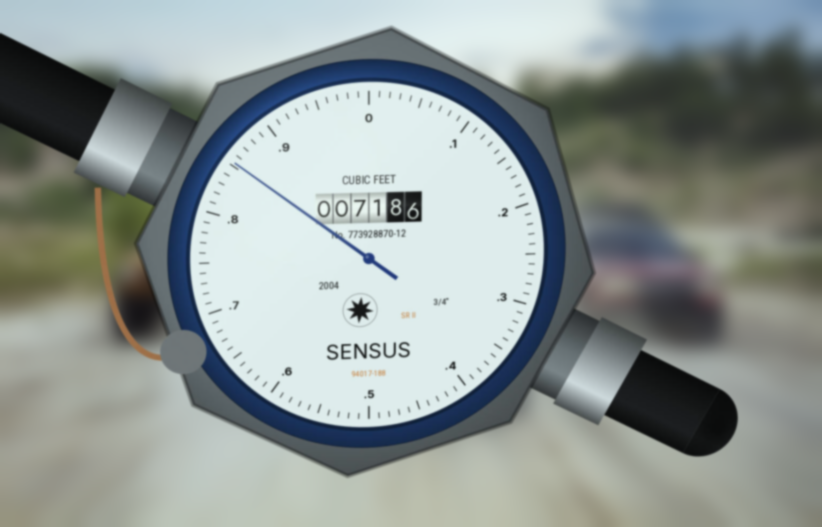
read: 7185.85 ft³
